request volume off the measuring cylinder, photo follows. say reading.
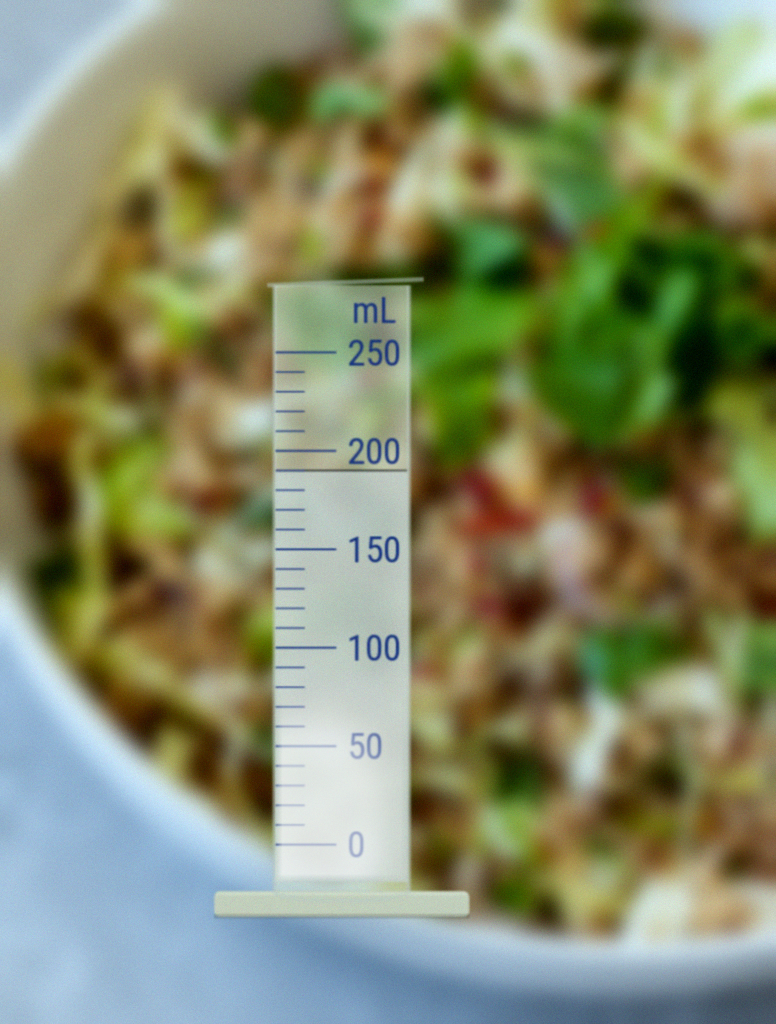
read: 190 mL
